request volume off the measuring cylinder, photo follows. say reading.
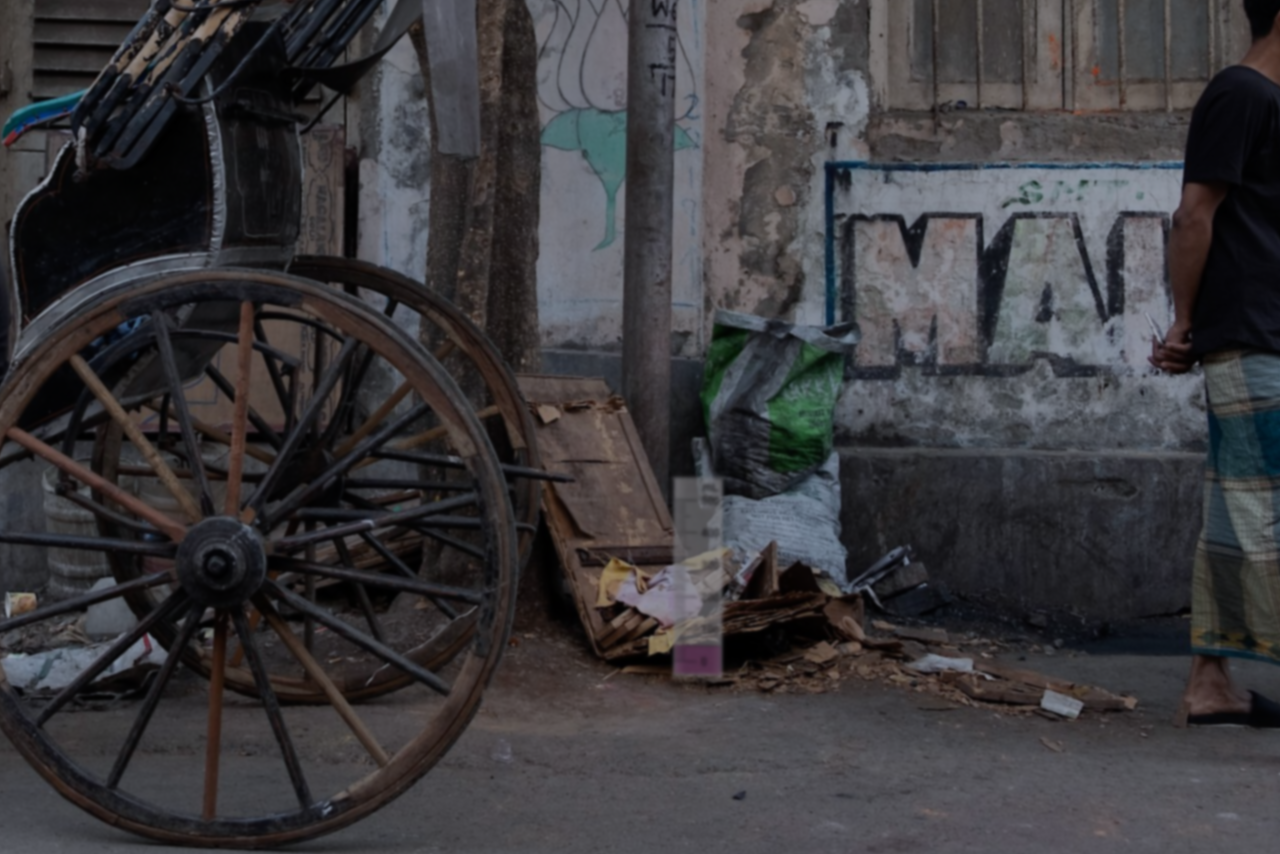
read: 50 mL
